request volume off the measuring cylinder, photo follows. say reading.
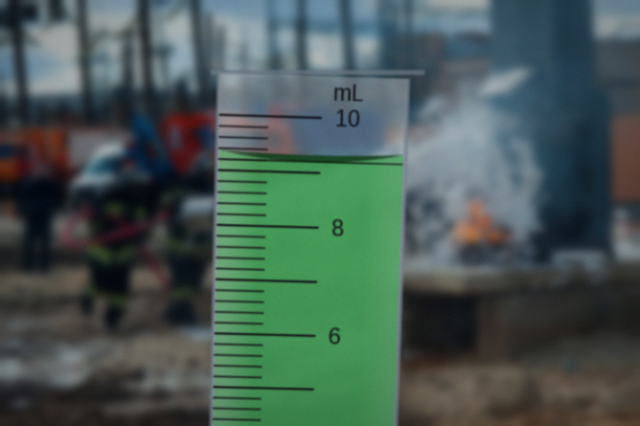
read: 9.2 mL
